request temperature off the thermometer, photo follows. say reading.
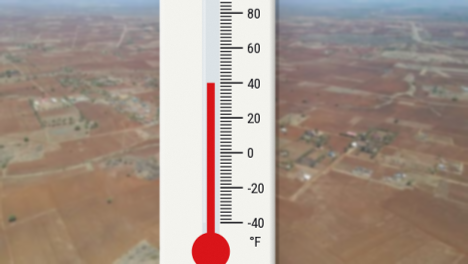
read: 40 °F
